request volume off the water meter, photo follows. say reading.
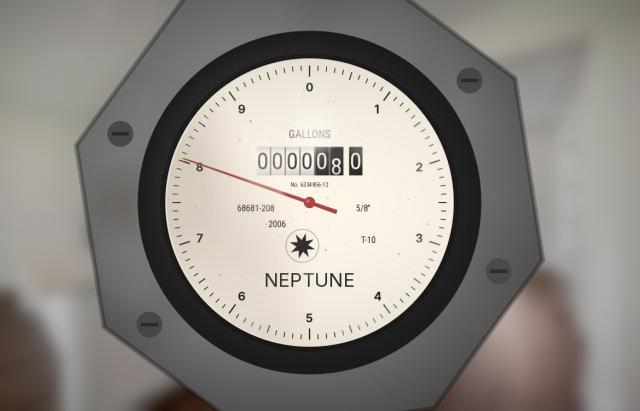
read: 78.0 gal
